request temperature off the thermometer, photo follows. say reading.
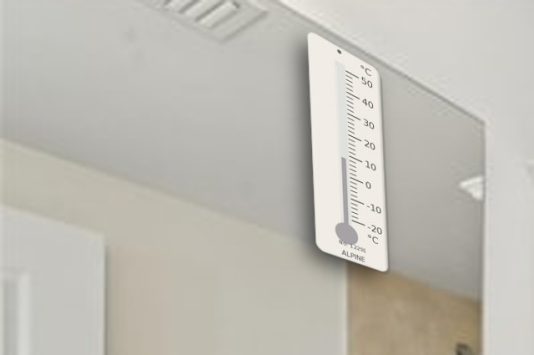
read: 8 °C
